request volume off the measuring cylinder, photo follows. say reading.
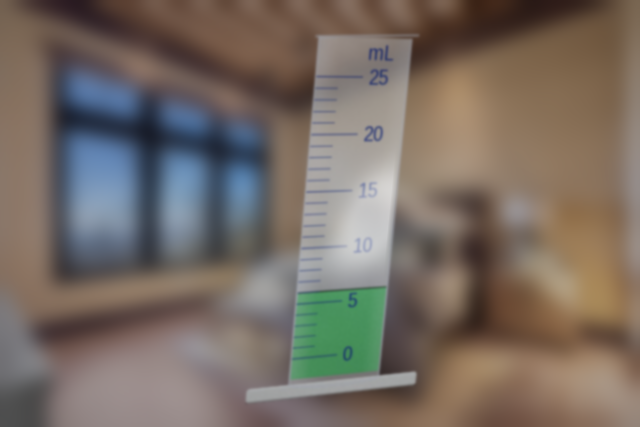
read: 6 mL
